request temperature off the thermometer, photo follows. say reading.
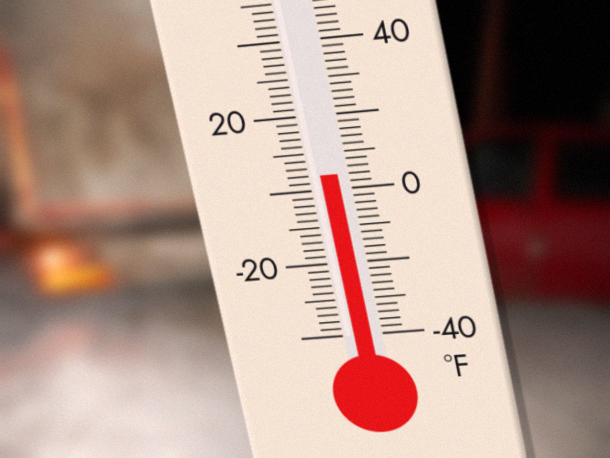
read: 4 °F
